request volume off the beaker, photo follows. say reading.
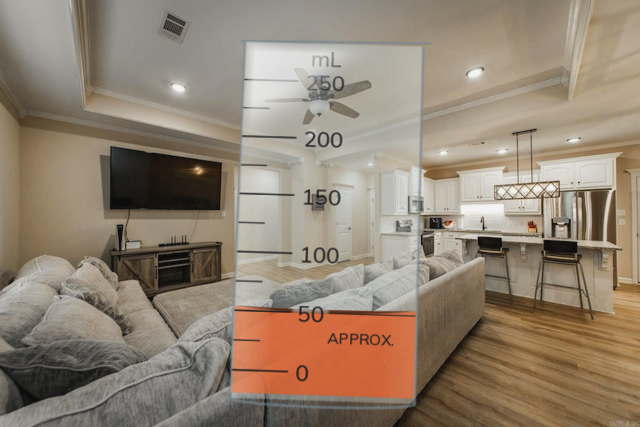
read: 50 mL
